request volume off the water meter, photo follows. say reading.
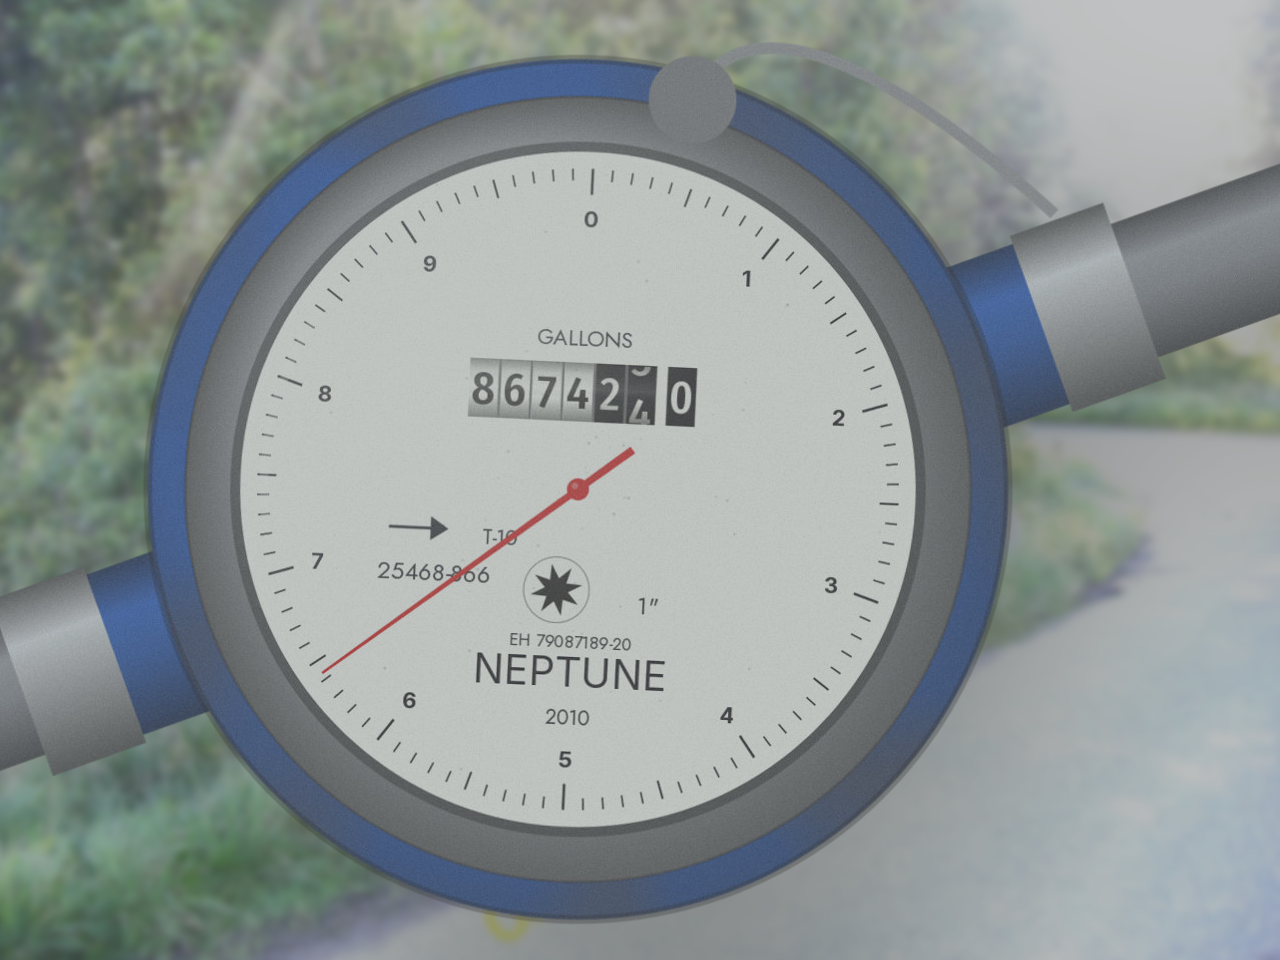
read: 8674236.4 gal
